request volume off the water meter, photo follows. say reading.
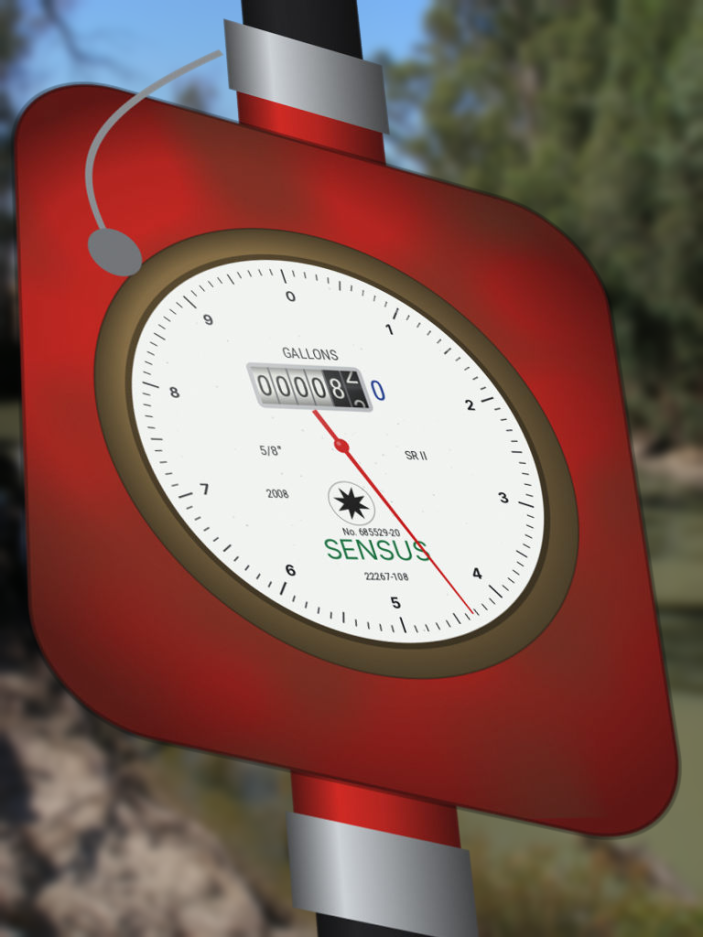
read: 824.3 gal
